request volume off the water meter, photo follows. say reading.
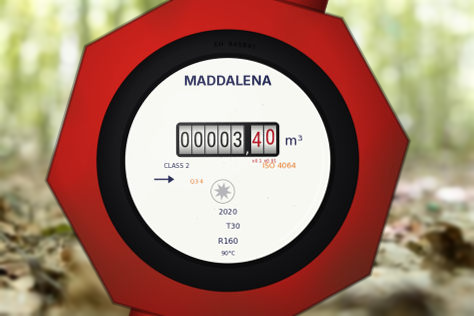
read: 3.40 m³
